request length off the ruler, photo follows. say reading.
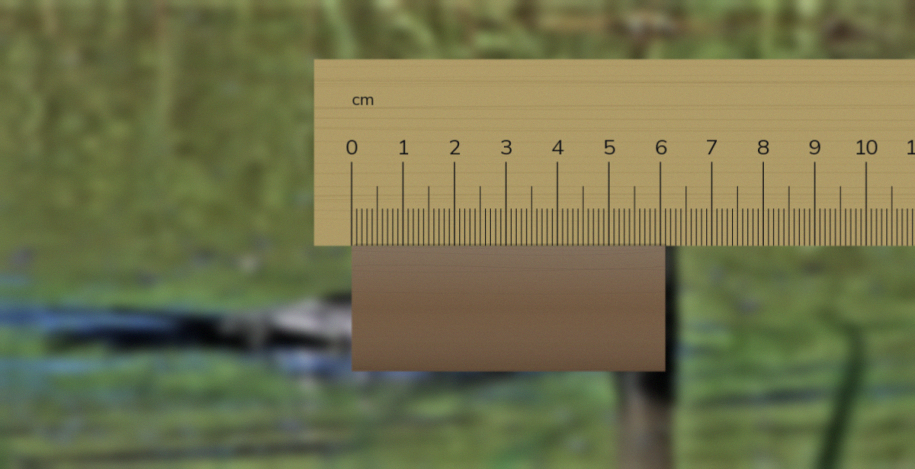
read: 6.1 cm
